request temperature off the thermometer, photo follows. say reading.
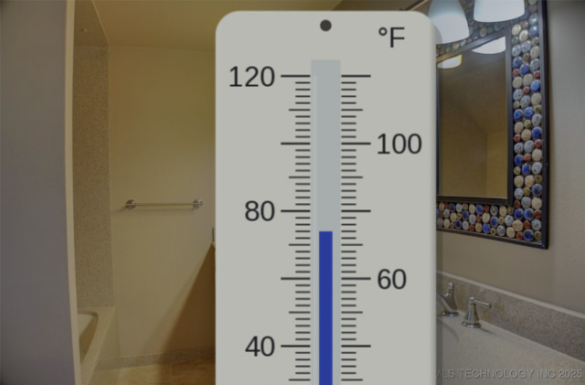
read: 74 °F
